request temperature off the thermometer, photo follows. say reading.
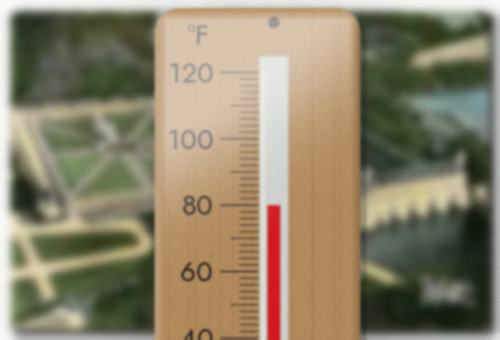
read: 80 °F
